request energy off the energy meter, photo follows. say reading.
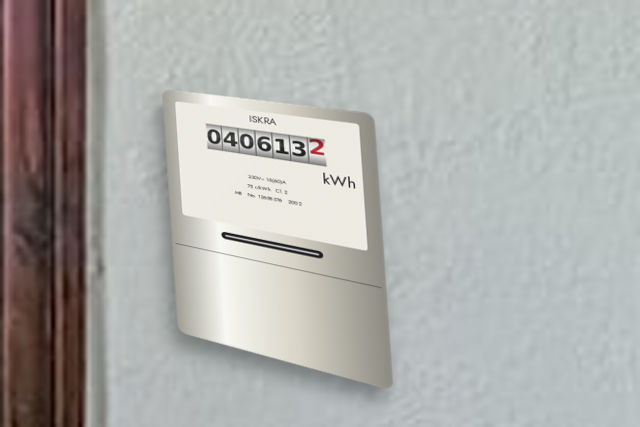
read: 40613.2 kWh
